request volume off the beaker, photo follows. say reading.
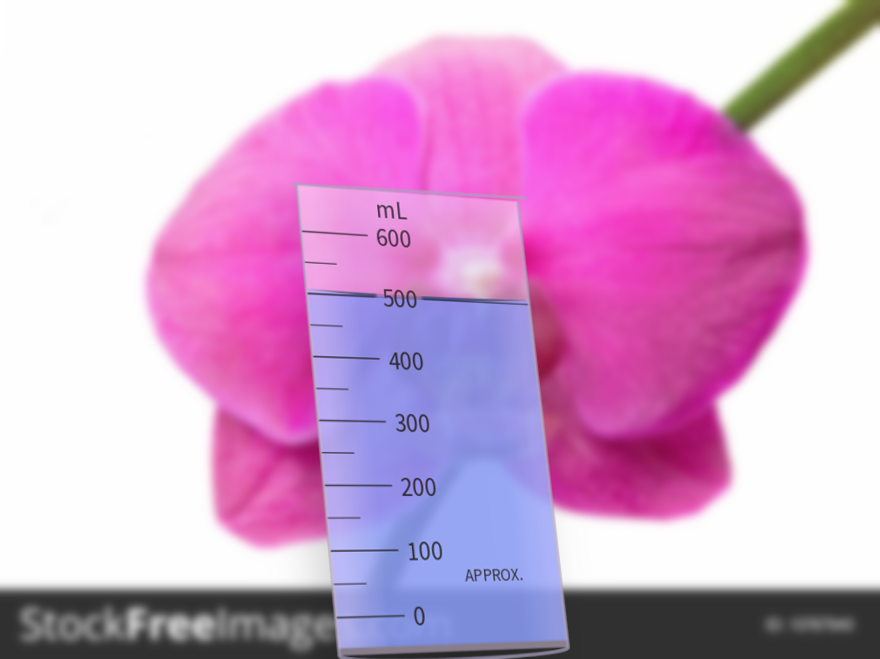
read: 500 mL
